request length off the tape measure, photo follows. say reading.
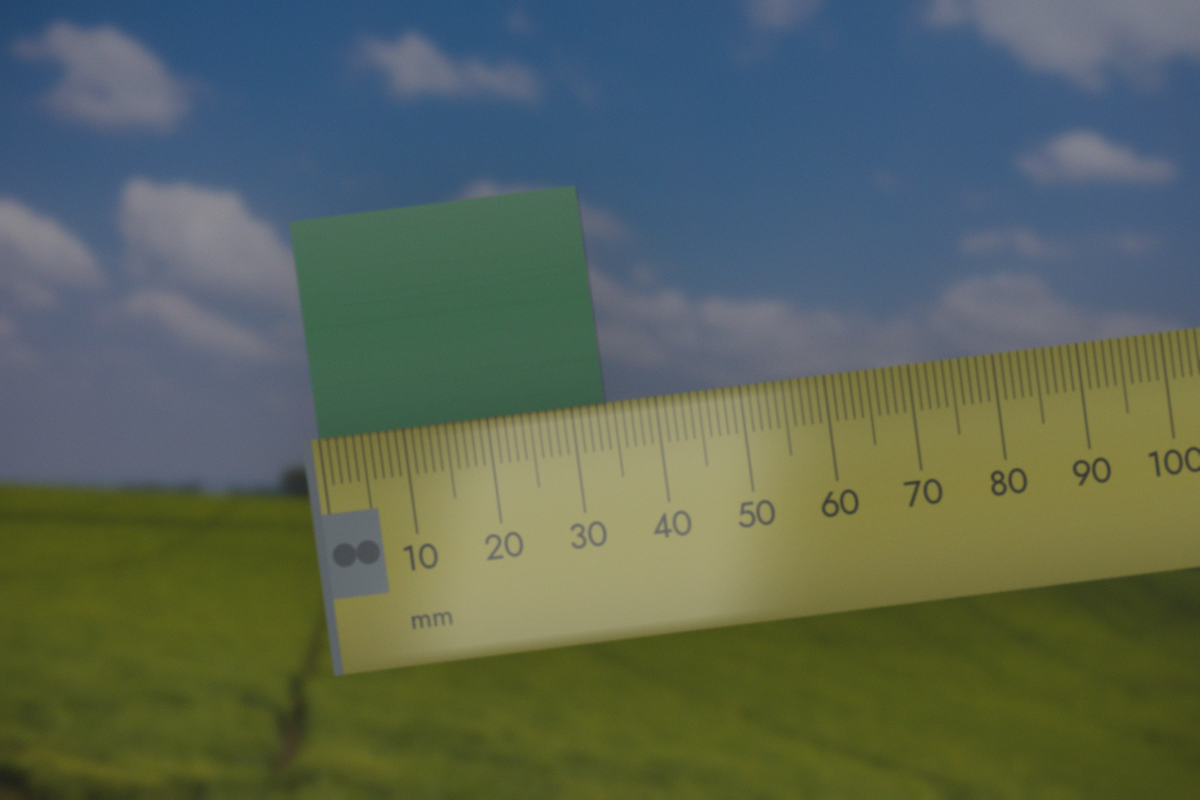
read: 34 mm
